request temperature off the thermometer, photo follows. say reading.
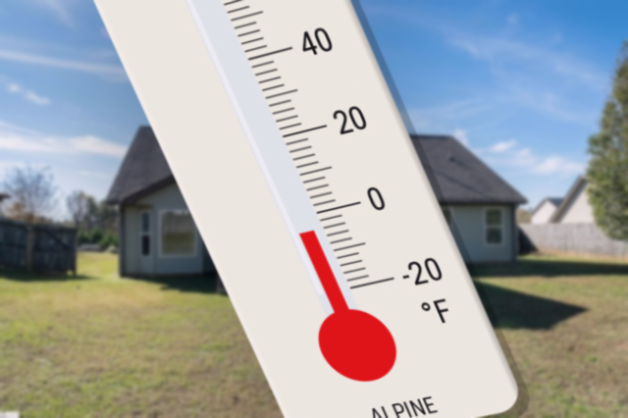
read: -4 °F
